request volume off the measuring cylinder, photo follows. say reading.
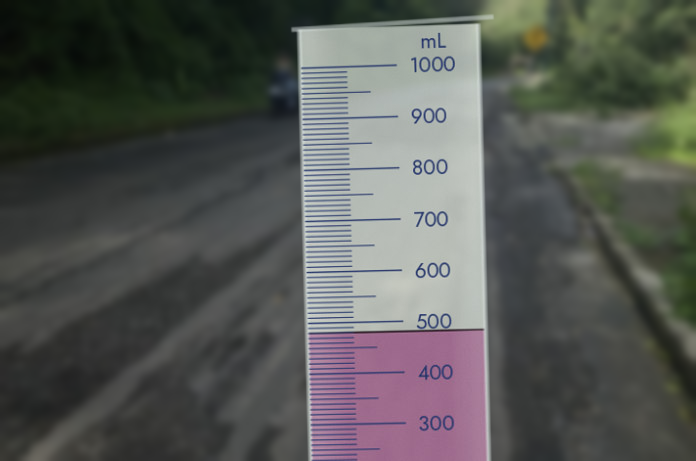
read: 480 mL
